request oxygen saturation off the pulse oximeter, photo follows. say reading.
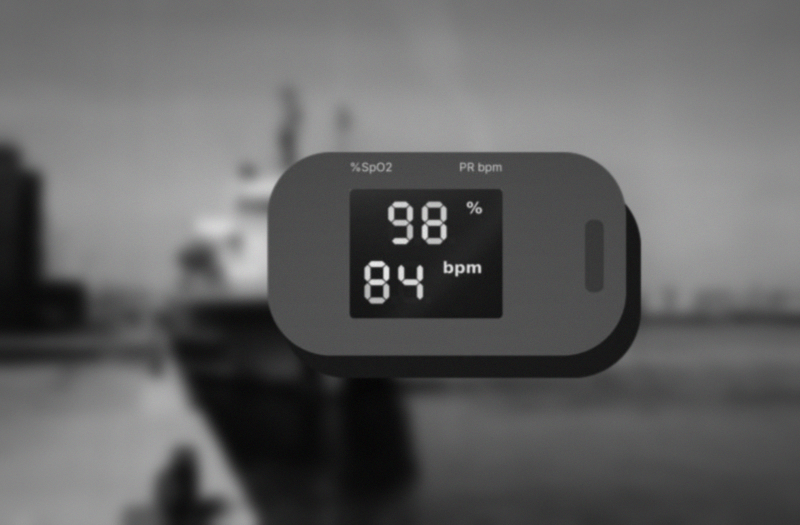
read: 98 %
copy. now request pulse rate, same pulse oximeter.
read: 84 bpm
